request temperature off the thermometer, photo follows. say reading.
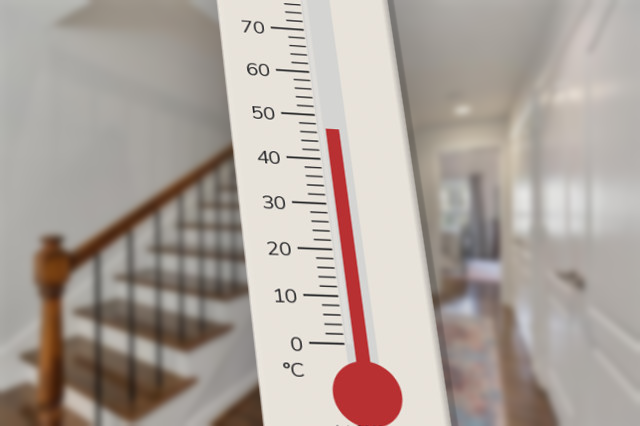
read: 47 °C
